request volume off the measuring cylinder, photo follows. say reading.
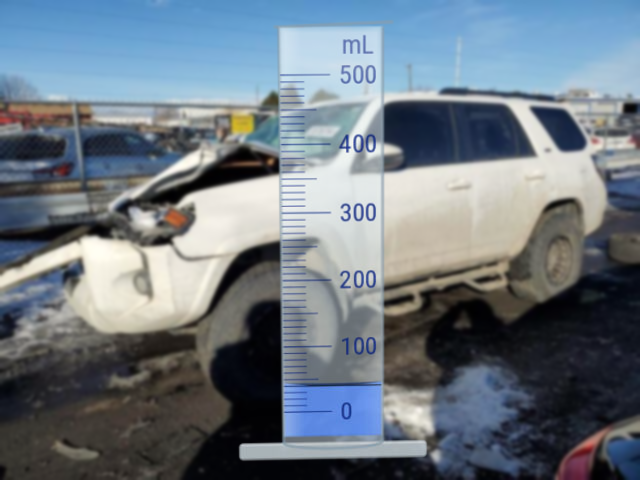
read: 40 mL
